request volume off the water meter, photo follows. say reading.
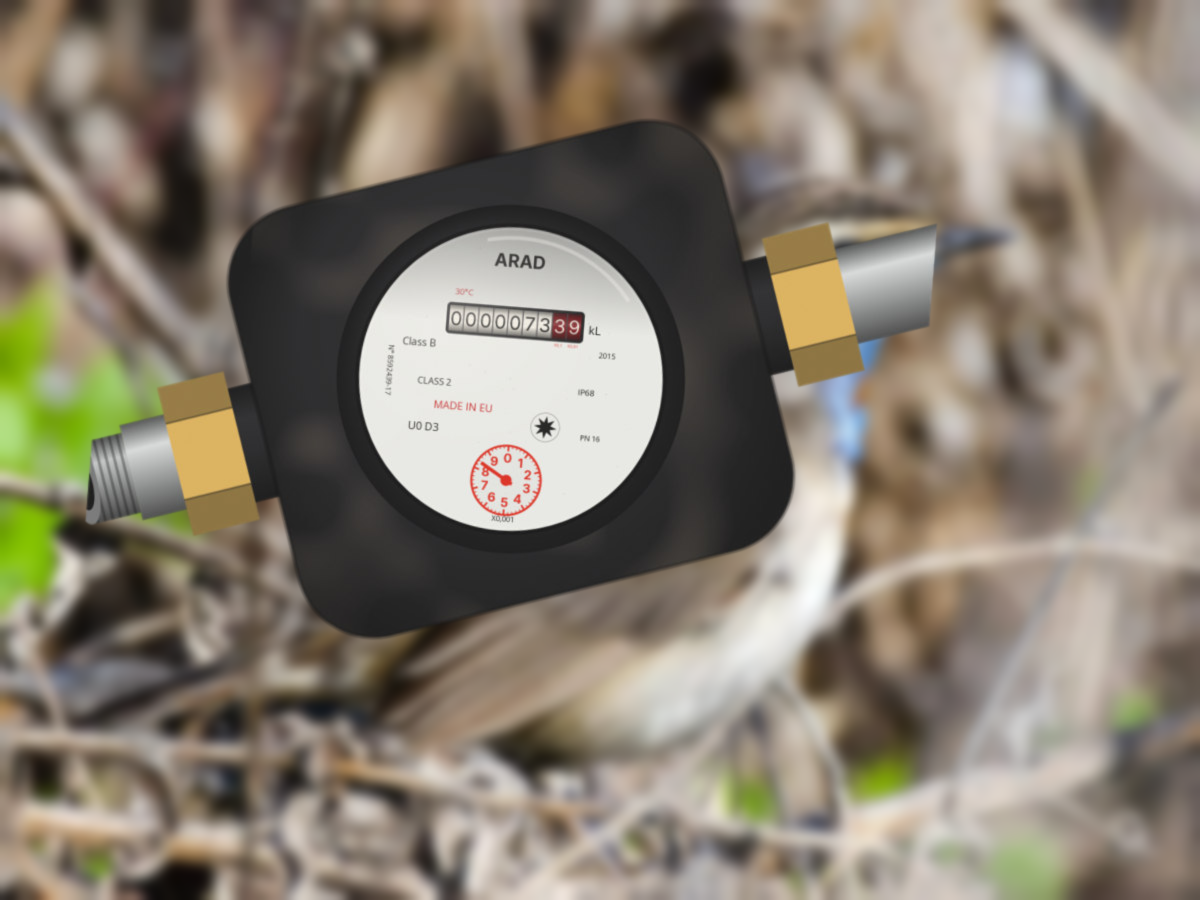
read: 73.398 kL
